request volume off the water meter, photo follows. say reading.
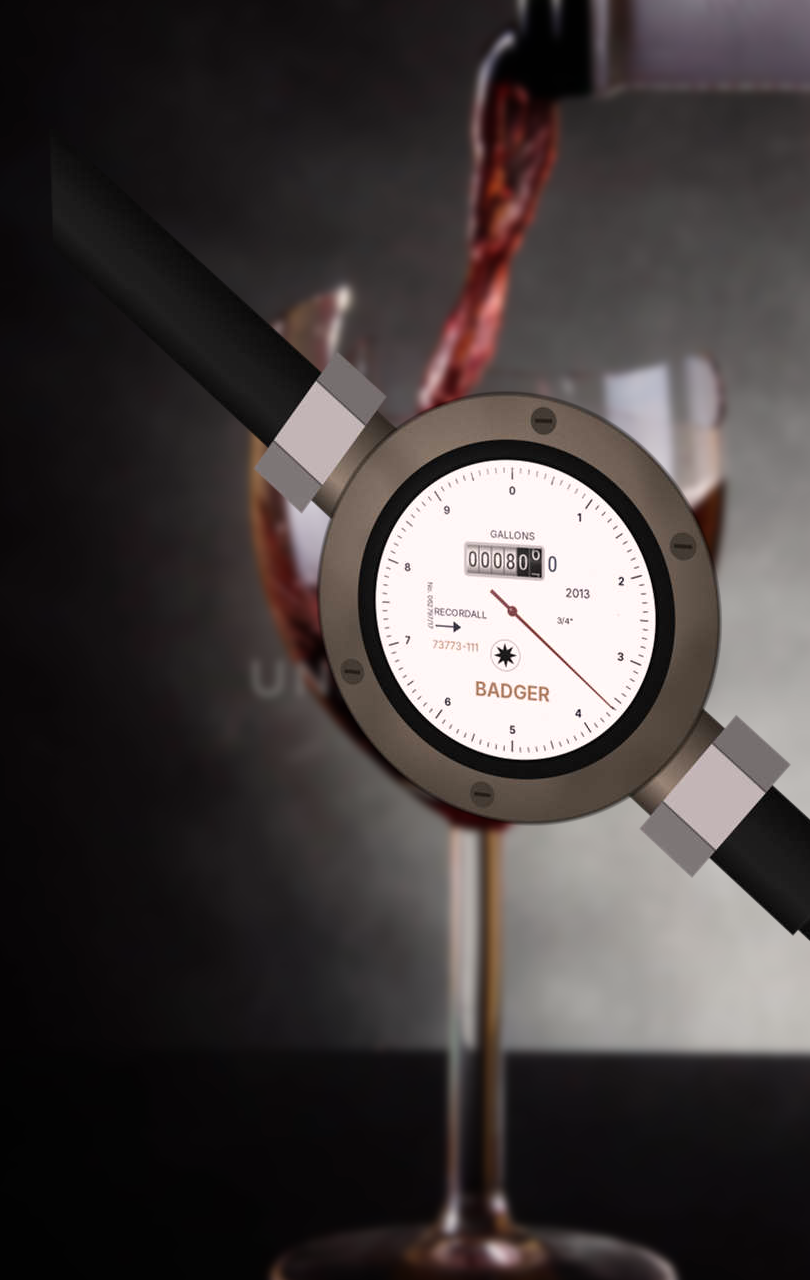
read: 8063.6 gal
